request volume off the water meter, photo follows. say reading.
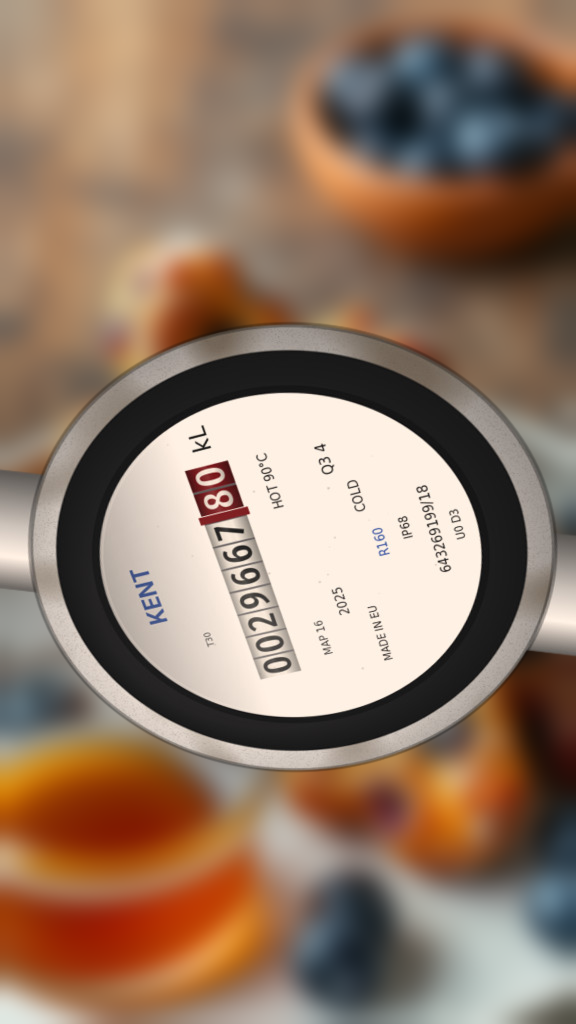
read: 29667.80 kL
